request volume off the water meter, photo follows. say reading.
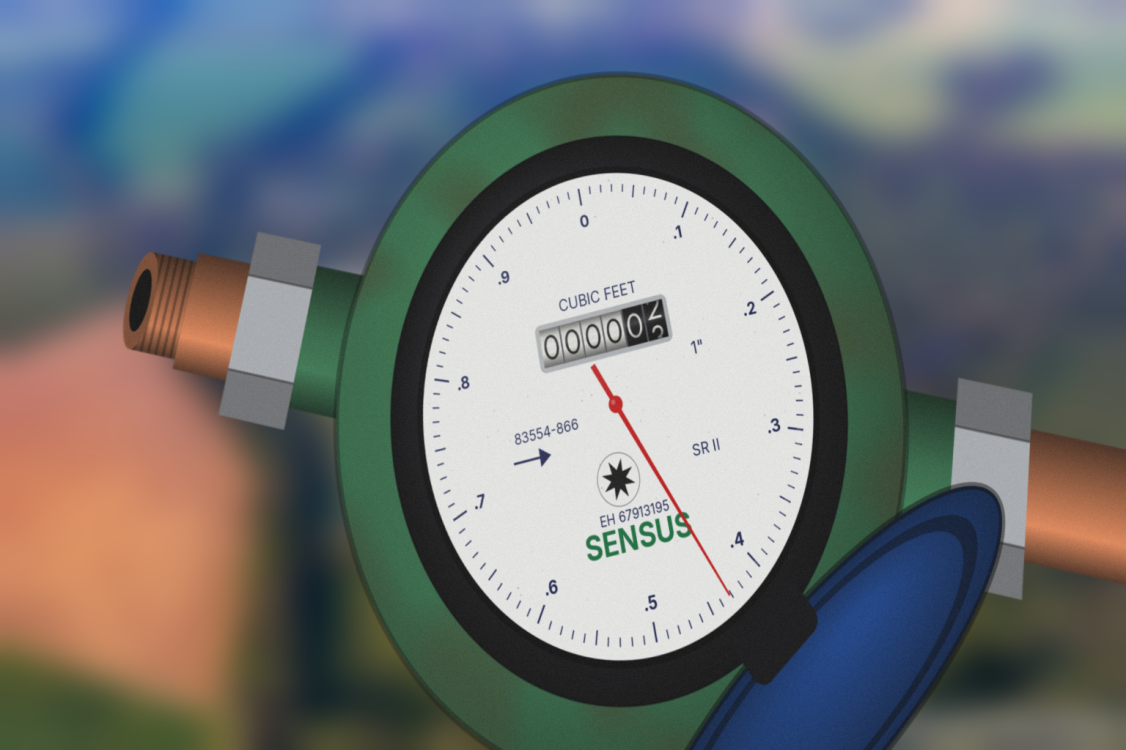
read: 2.43 ft³
